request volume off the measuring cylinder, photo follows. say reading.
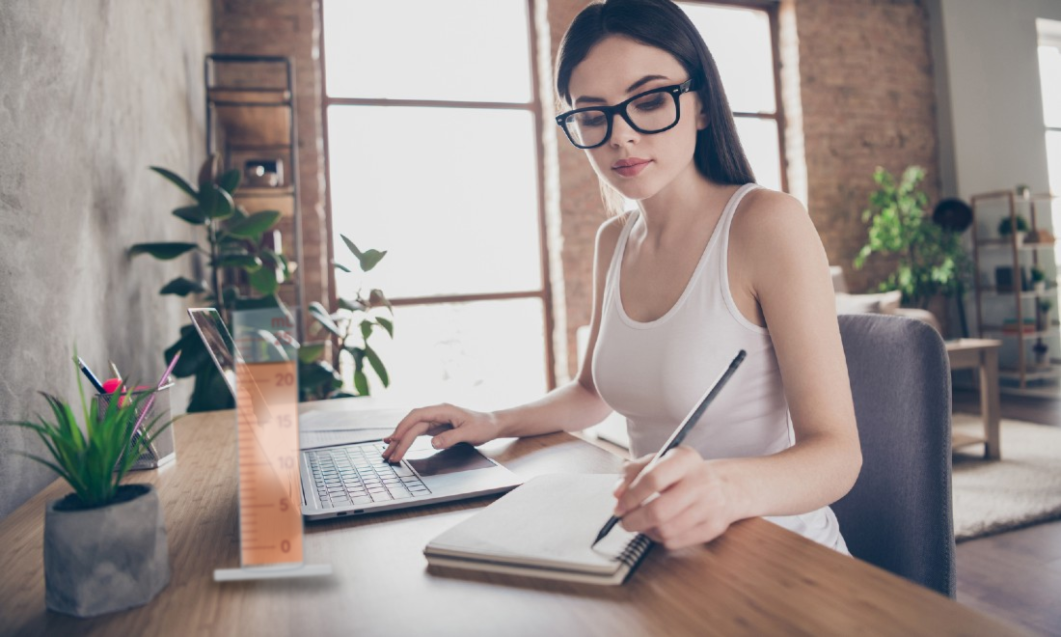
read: 22 mL
